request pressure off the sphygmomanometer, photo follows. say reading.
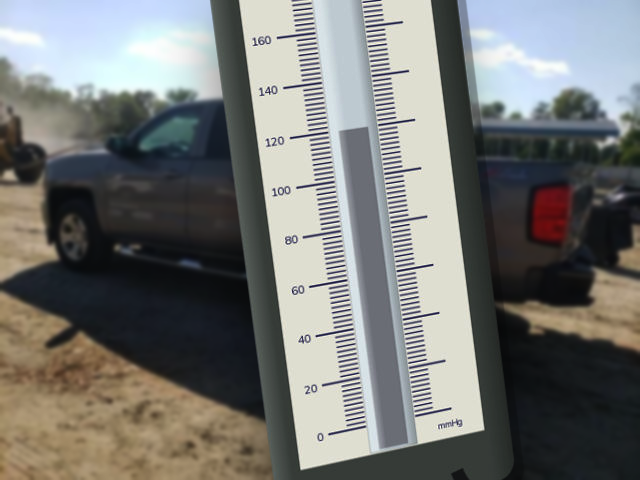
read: 120 mmHg
